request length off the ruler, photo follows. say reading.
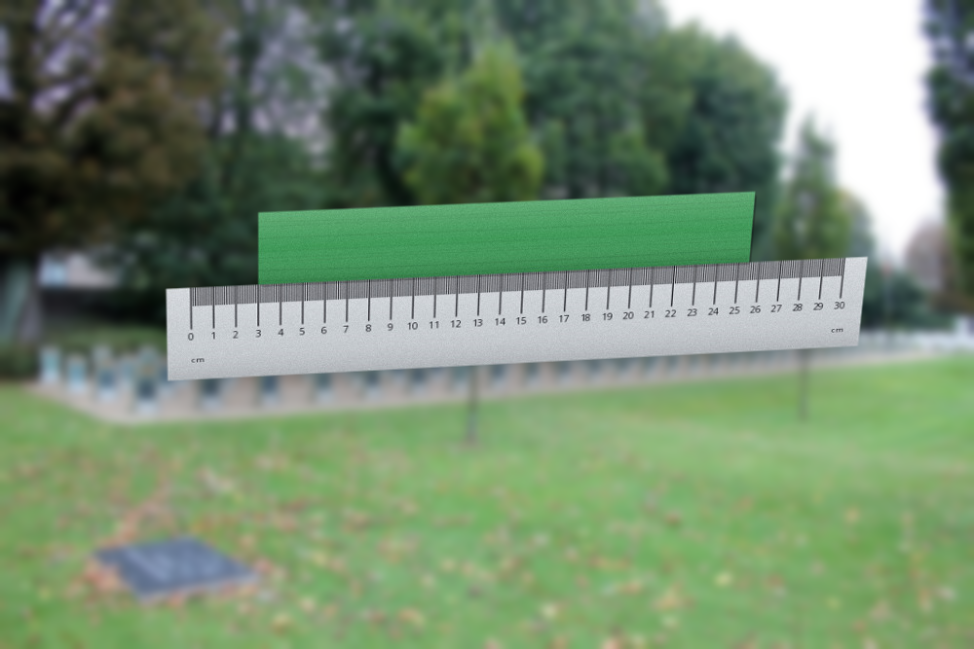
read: 22.5 cm
